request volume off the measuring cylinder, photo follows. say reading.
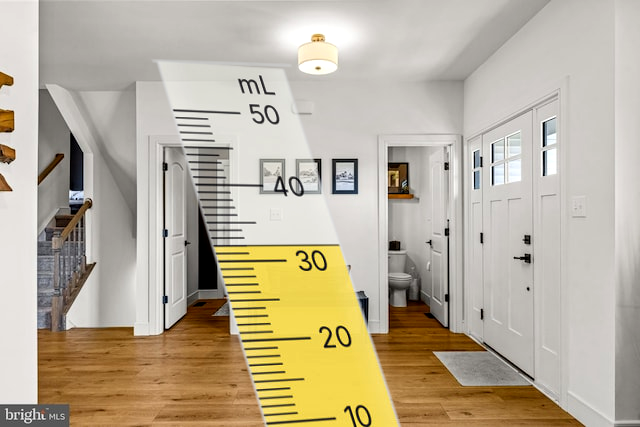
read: 32 mL
